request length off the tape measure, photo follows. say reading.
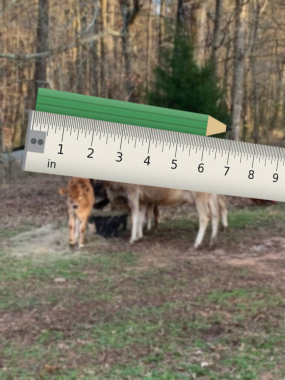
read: 7 in
